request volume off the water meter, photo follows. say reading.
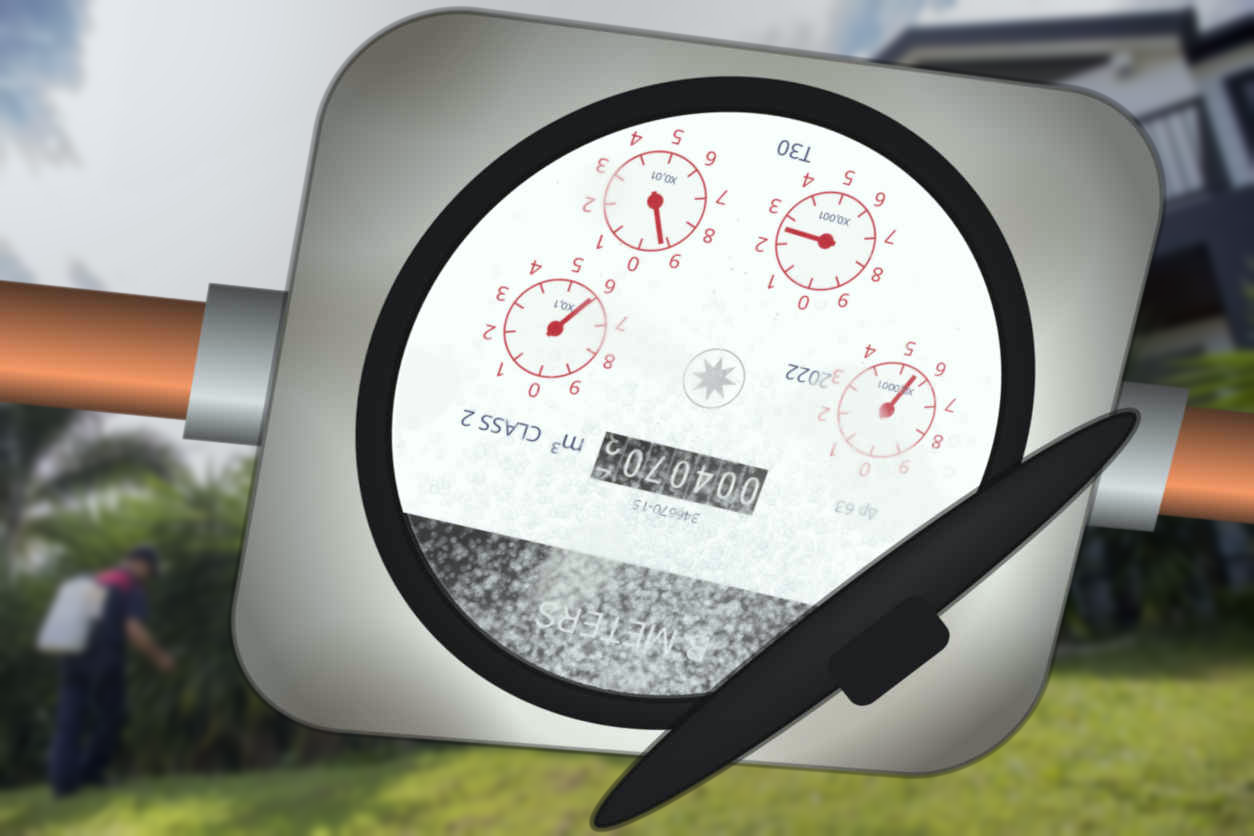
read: 40702.5925 m³
